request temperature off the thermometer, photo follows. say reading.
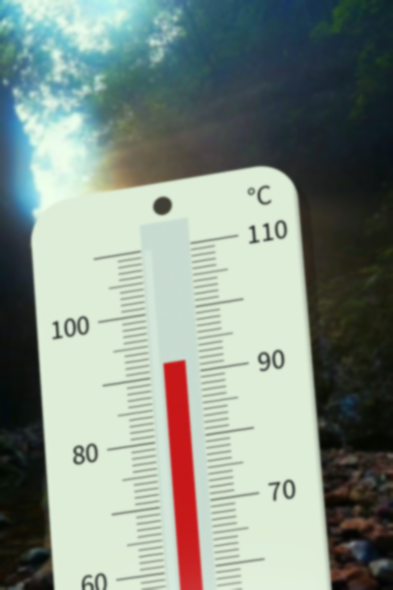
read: 92 °C
